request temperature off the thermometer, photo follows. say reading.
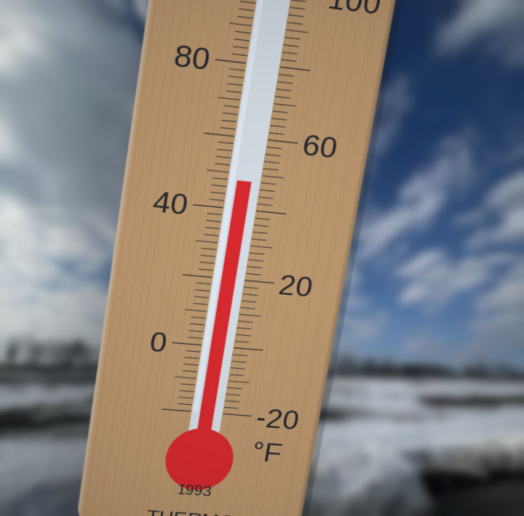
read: 48 °F
